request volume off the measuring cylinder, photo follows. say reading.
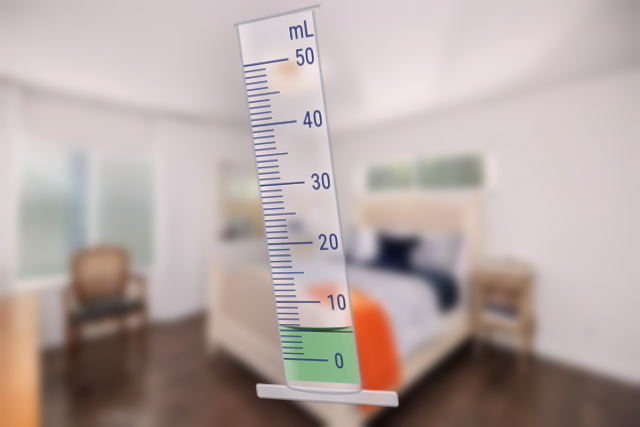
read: 5 mL
